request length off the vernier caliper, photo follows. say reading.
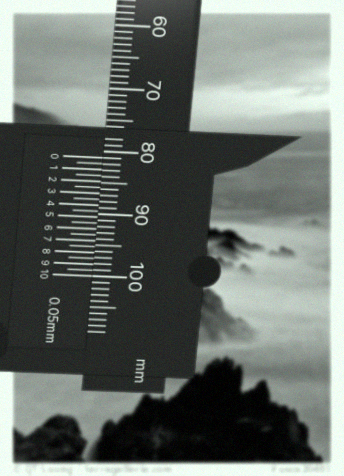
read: 81.0 mm
